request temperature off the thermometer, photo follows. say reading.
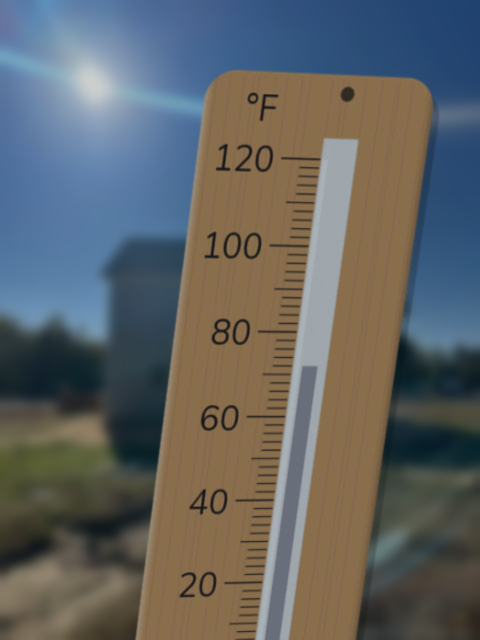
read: 72 °F
